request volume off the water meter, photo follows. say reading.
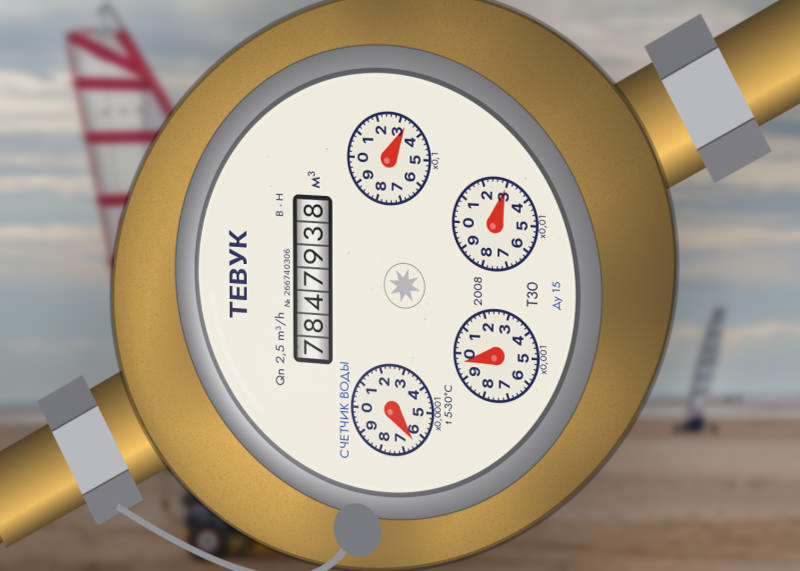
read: 7847938.3296 m³
